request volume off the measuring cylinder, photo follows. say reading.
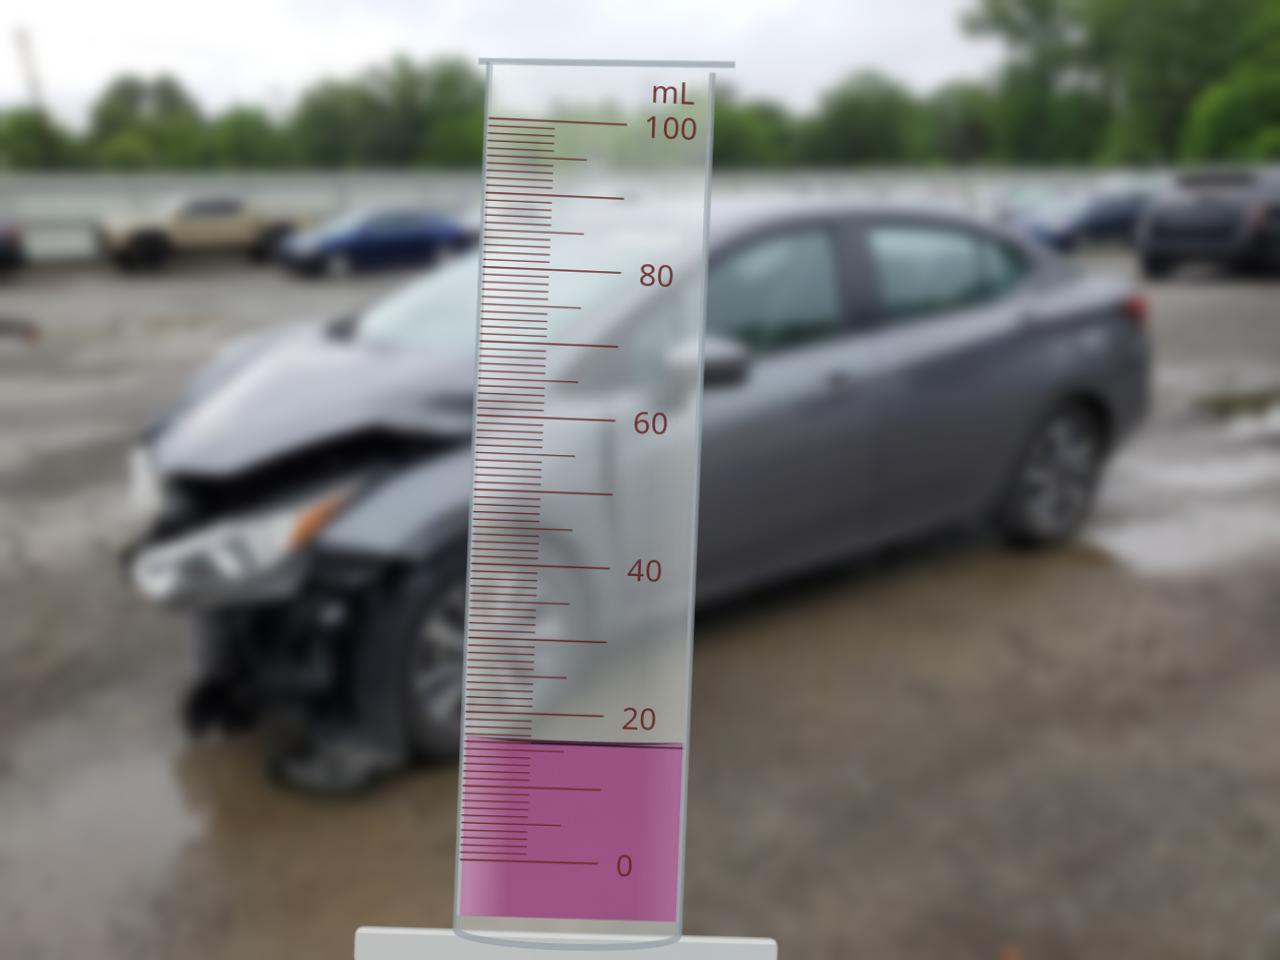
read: 16 mL
